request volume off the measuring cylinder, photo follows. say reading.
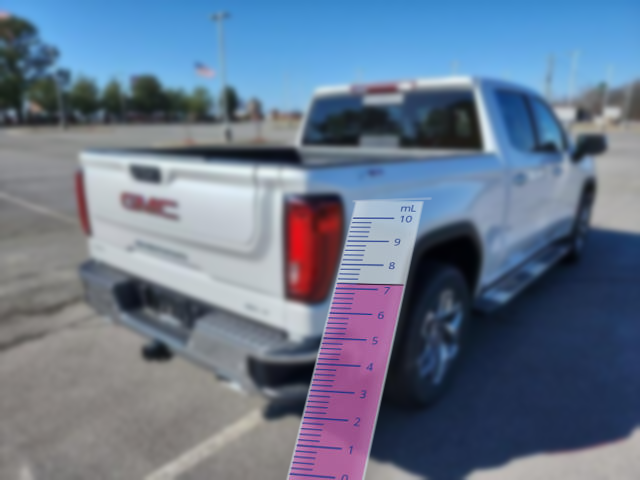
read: 7.2 mL
